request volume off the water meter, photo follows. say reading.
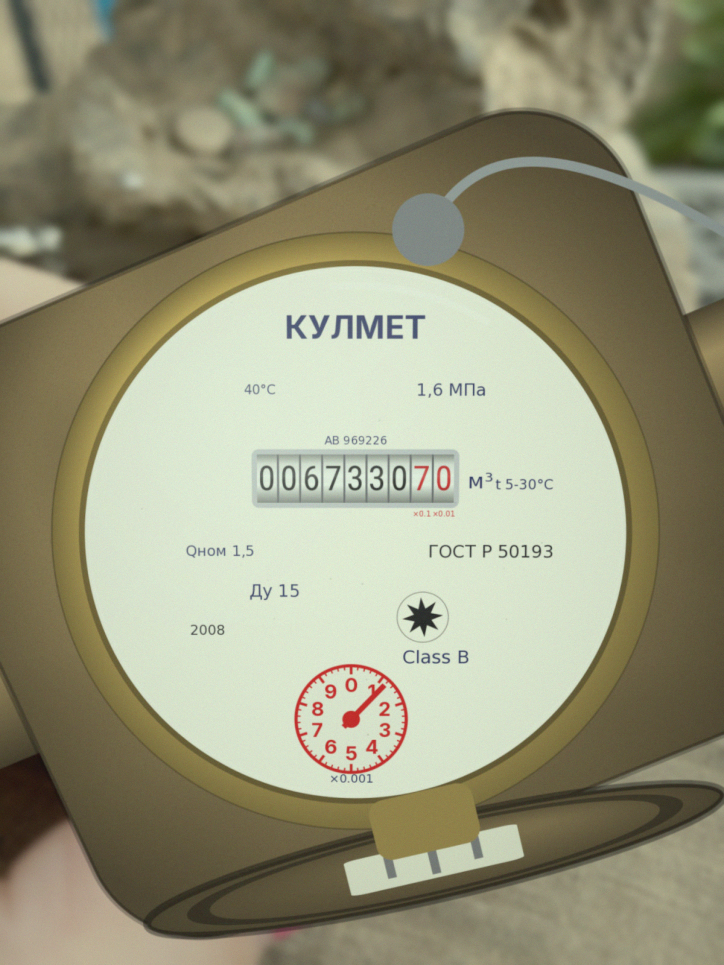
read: 67330.701 m³
